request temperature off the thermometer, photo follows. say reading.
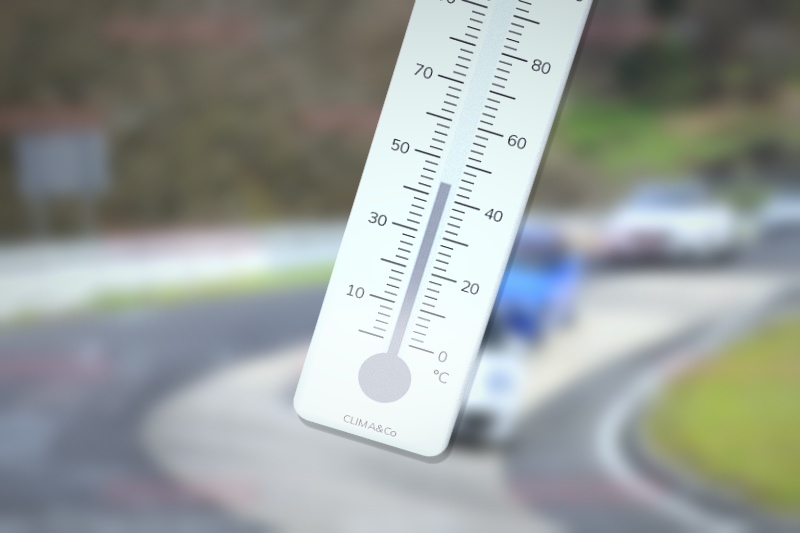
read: 44 °C
